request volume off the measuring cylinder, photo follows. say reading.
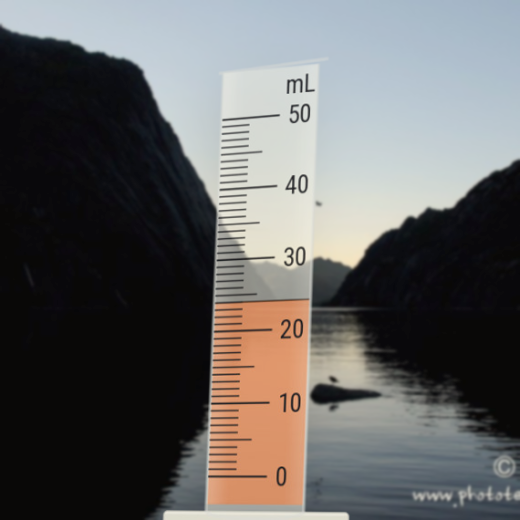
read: 24 mL
